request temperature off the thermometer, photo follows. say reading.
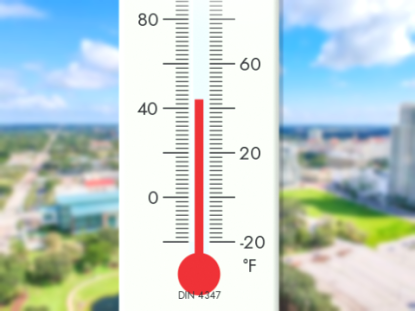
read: 44 °F
